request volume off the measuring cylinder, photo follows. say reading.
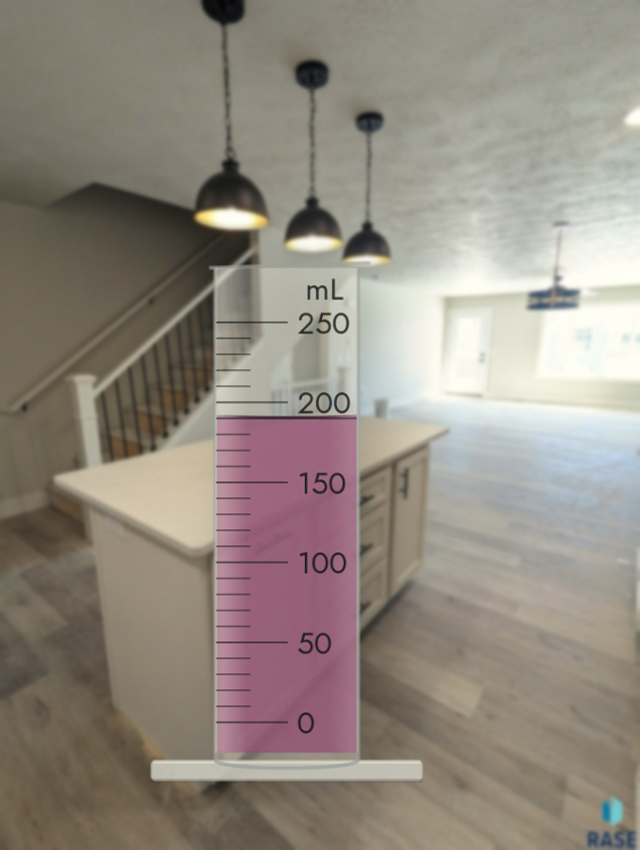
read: 190 mL
